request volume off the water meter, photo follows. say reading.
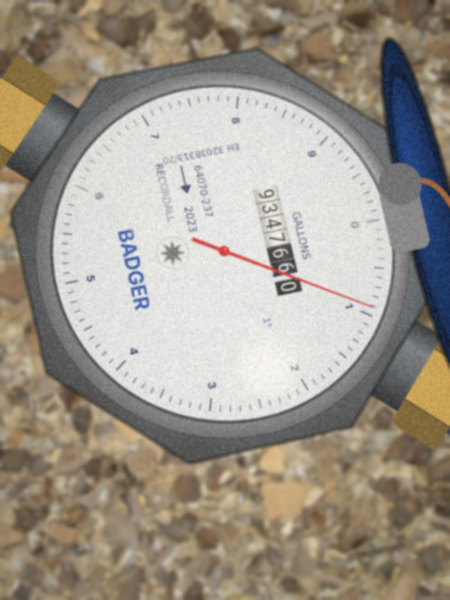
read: 9347660.9 gal
